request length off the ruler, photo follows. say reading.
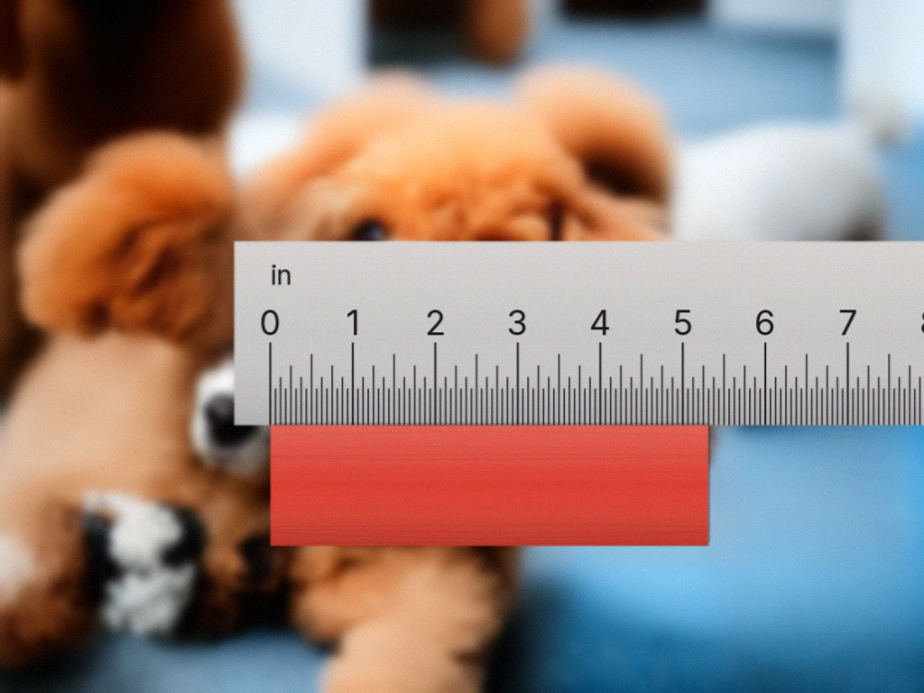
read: 5.3125 in
